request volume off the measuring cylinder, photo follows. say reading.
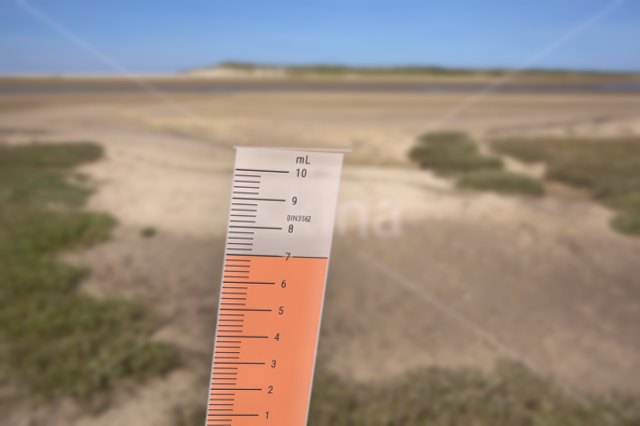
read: 7 mL
